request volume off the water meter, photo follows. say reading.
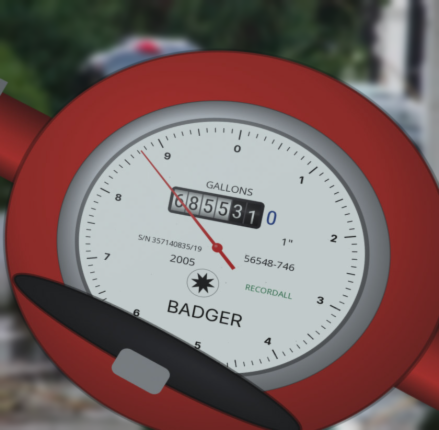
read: 6855308.7 gal
